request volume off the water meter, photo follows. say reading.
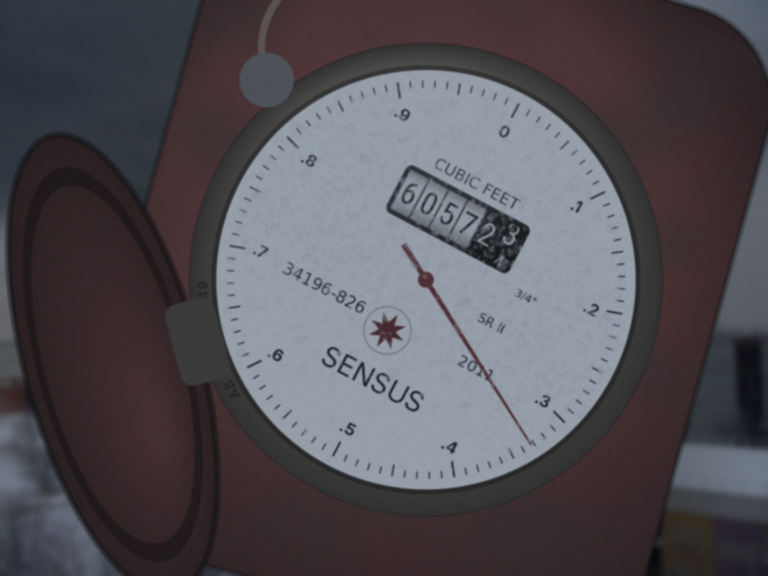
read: 605723.33 ft³
